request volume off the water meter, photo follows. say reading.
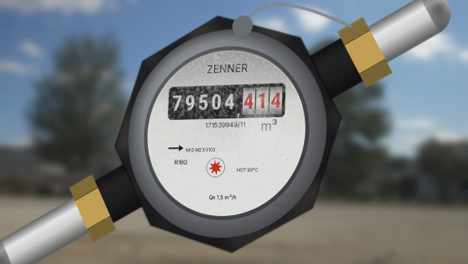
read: 79504.414 m³
